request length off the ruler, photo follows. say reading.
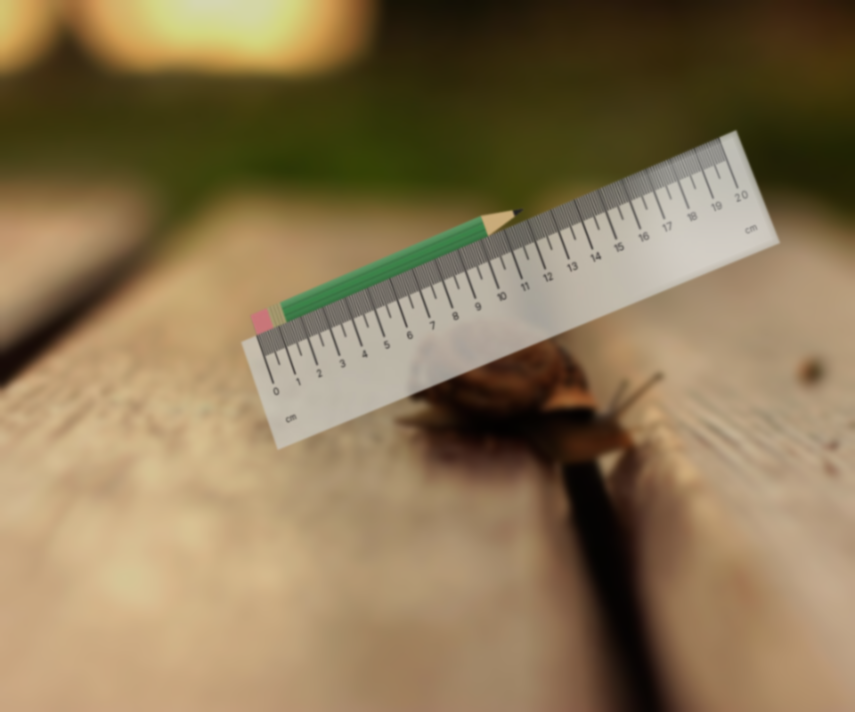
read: 12 cm
